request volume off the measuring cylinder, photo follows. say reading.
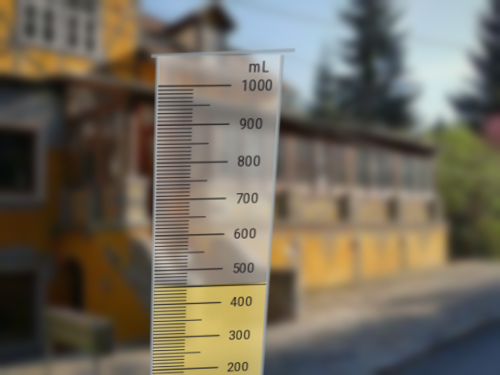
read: 450 mL
